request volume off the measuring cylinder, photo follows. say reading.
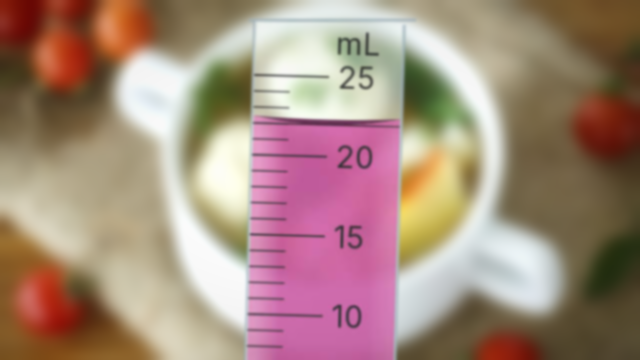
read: 22 mL
